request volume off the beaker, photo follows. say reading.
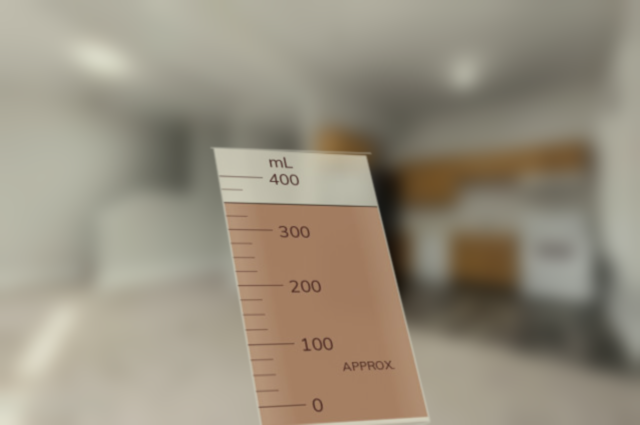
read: 350 mL
